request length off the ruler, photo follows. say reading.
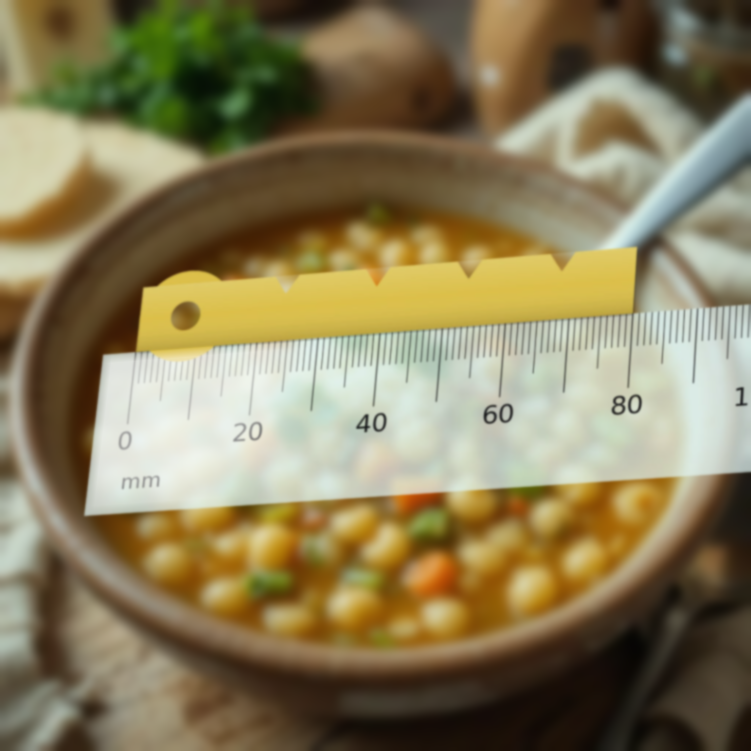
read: 80 mm
